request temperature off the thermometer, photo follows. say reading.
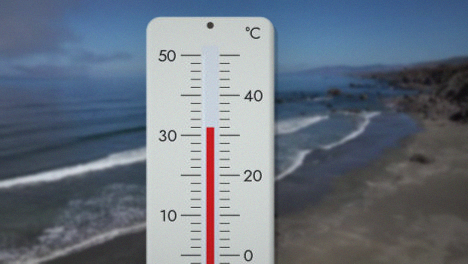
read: 32 °C
